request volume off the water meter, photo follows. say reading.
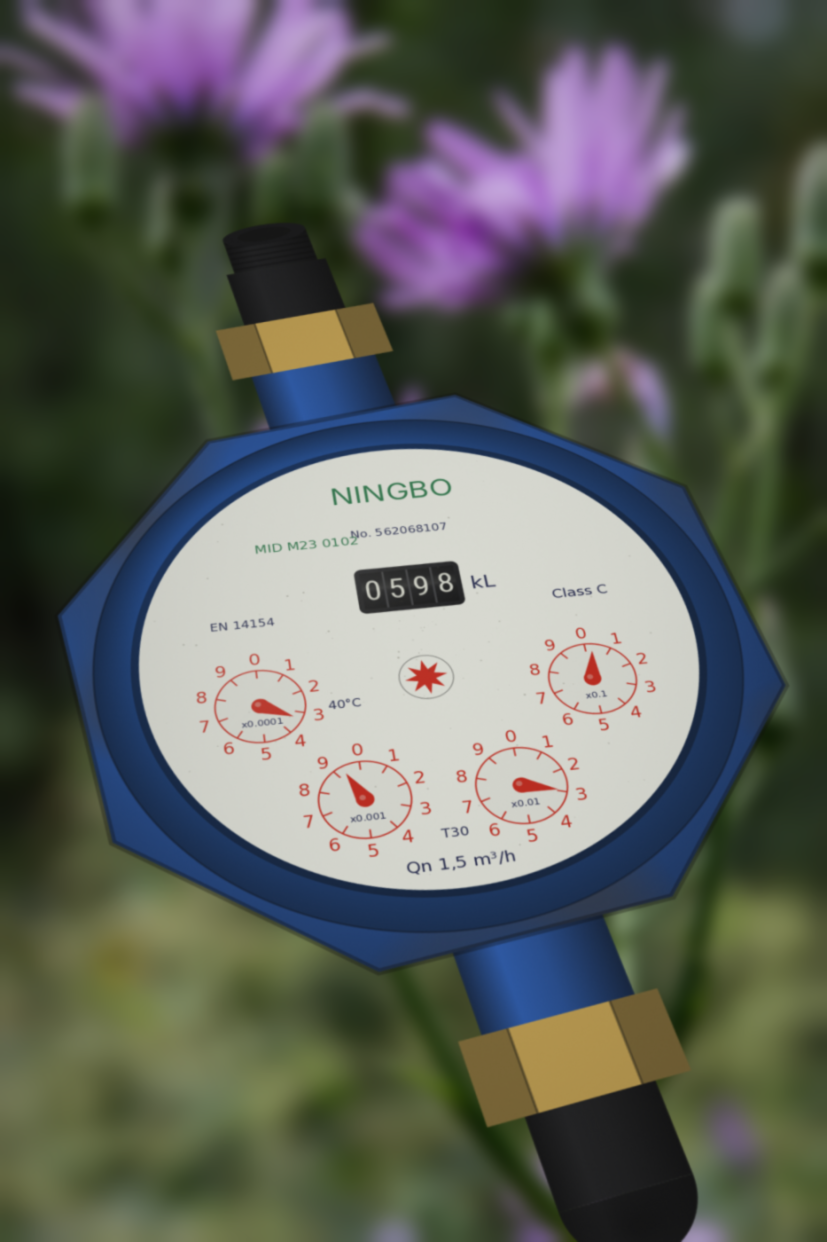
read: 598.0293 kL
